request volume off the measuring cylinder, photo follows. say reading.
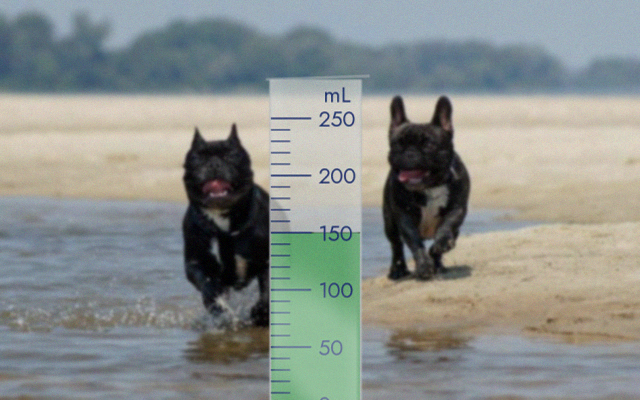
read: 150 mL
